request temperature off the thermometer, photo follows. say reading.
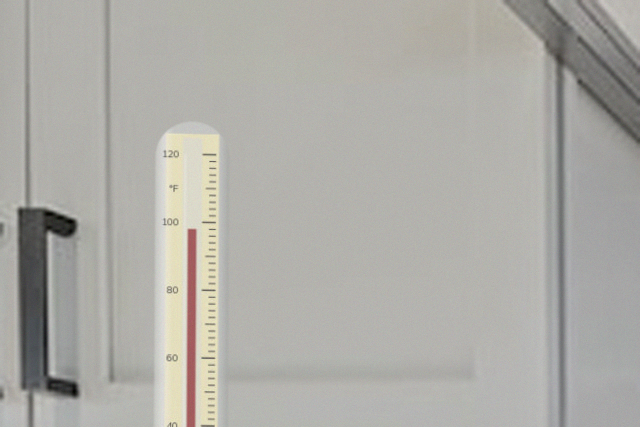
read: 98 °F
